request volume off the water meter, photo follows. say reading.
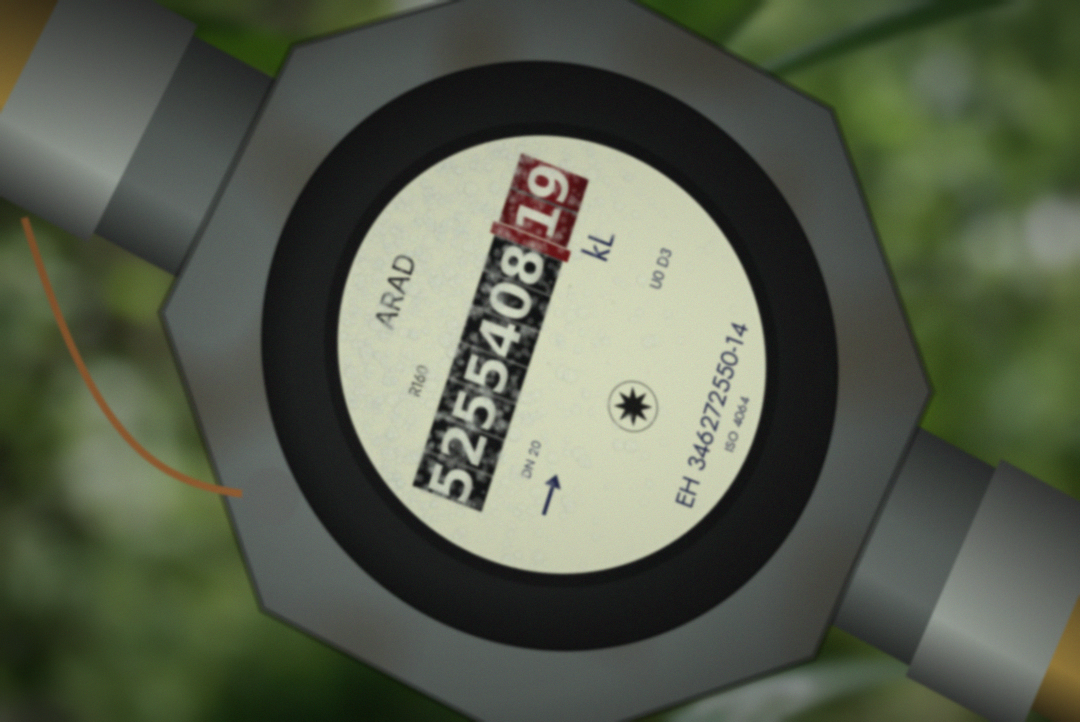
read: 5255408.19 kL
